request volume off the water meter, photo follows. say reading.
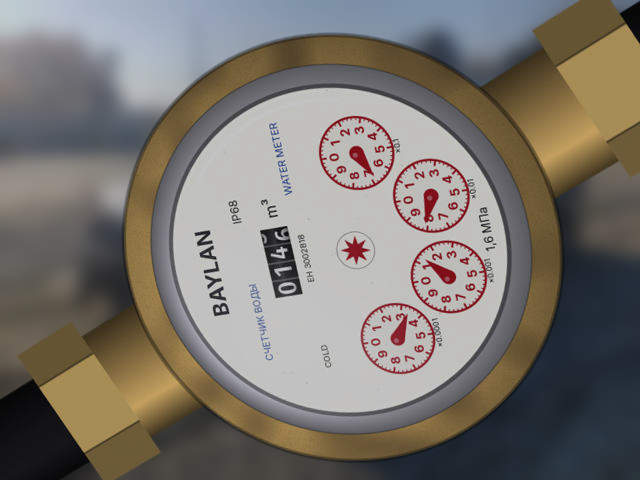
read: 145.6813 m³
